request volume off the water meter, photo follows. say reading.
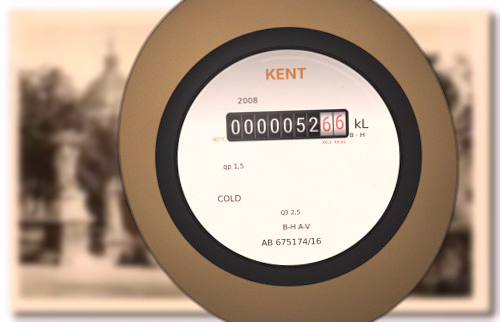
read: 52.66 kL
